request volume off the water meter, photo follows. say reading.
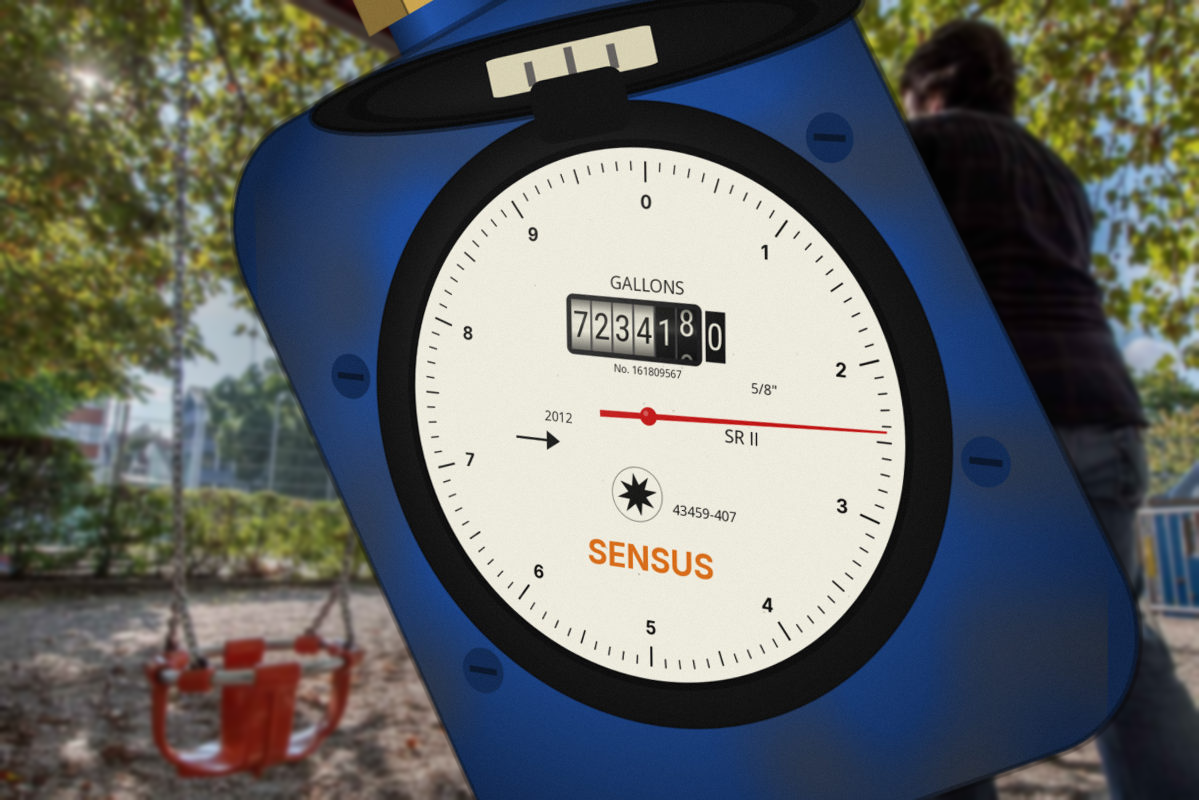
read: 7234182.4 gal
